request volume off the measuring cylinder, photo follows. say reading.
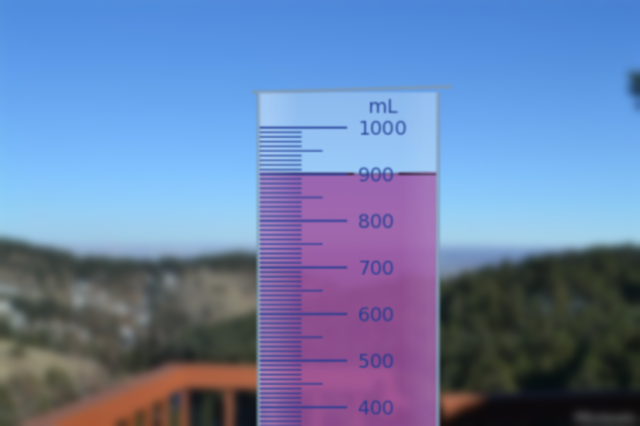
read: 900 mL
